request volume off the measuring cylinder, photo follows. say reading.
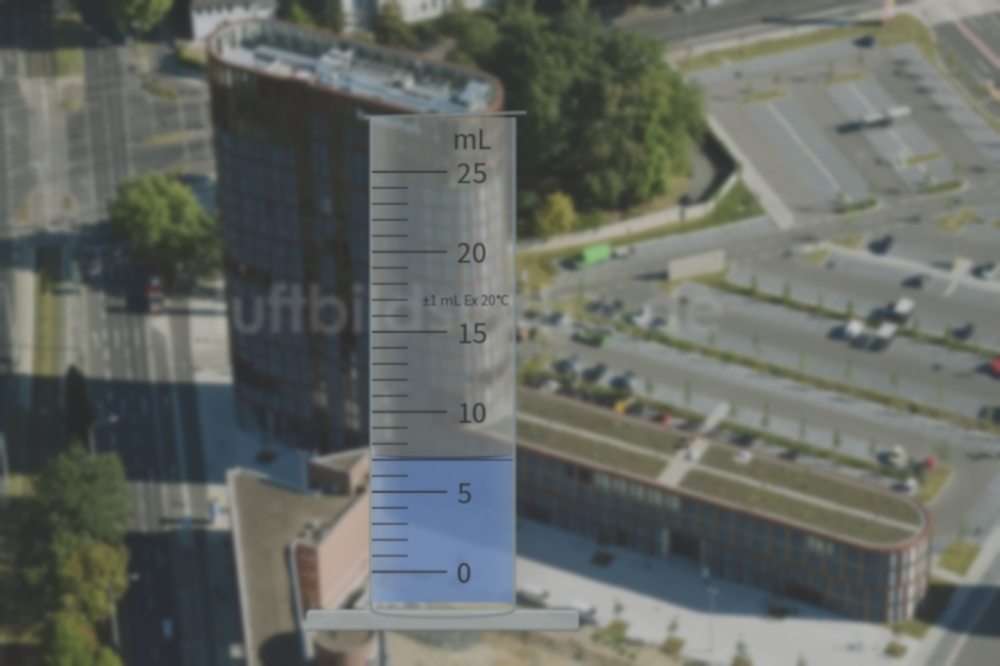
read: 7 mL
